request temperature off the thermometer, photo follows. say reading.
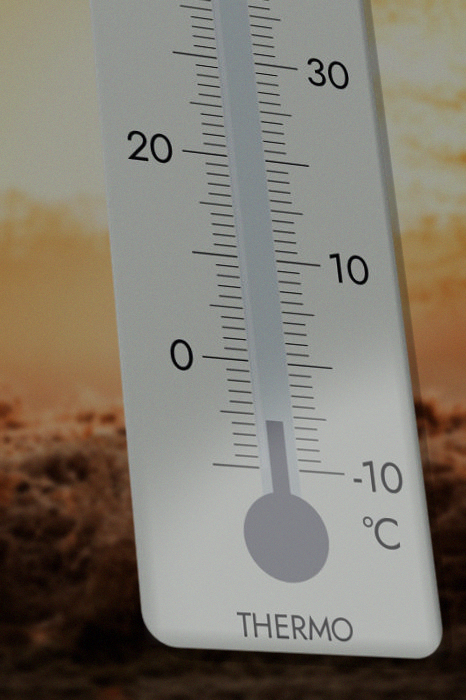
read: -5.5 °C
